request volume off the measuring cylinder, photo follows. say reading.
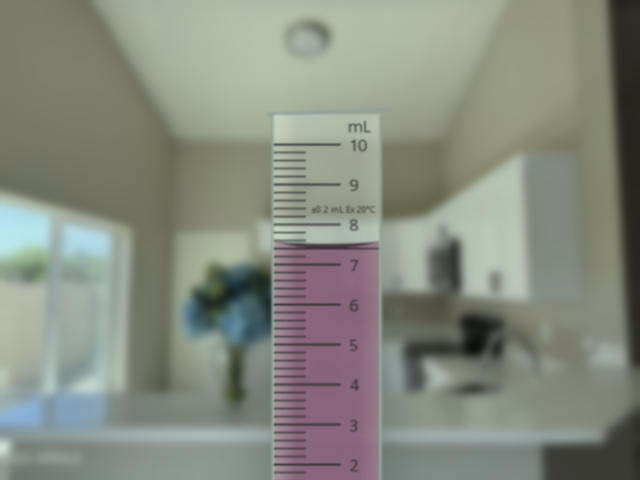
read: 7.4 mL
